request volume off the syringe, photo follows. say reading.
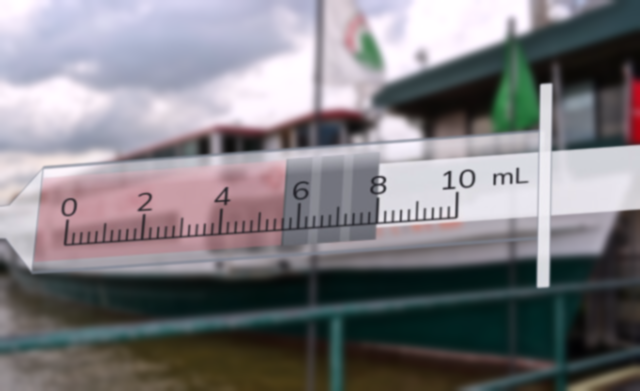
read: 5.6 mL
